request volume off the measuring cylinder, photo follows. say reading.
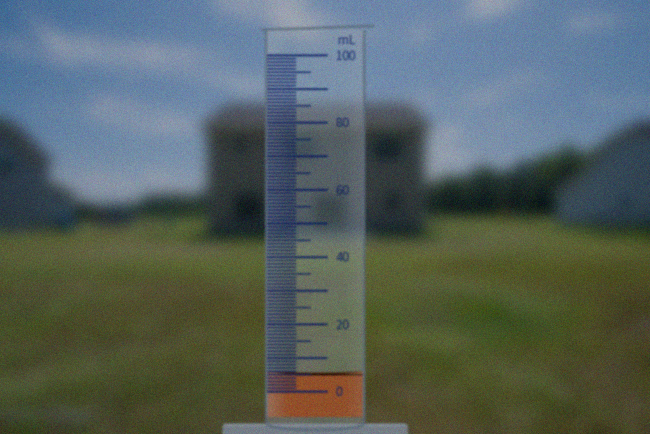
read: 5 mL
